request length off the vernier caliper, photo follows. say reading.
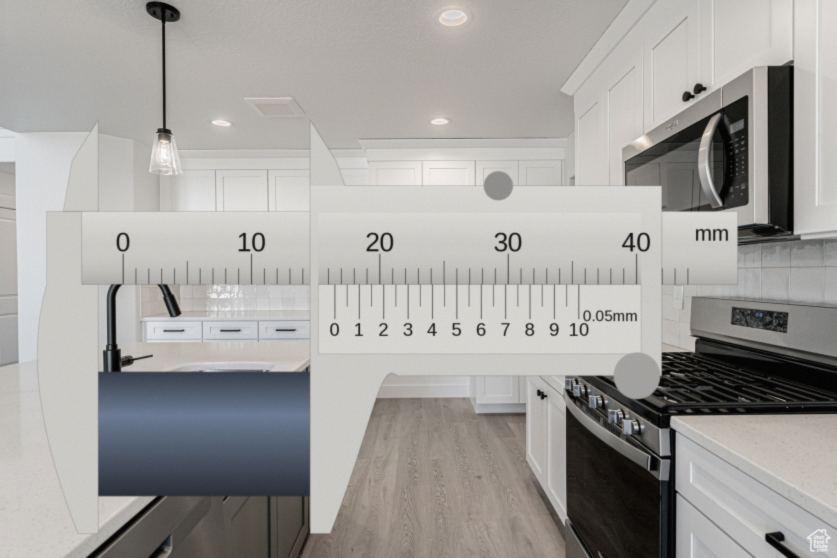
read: 16.5 mm
